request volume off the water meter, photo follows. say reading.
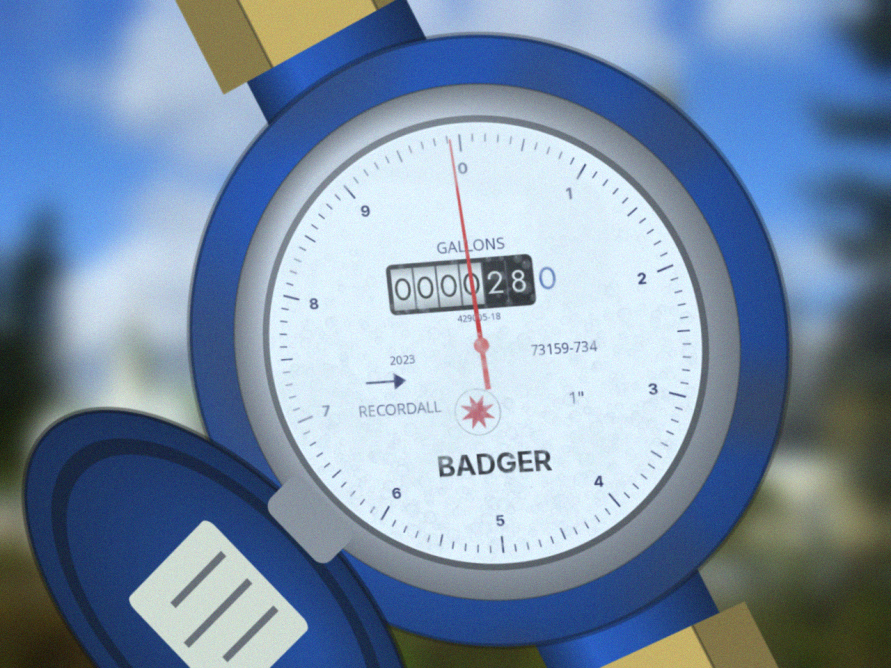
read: 279.9 gal
